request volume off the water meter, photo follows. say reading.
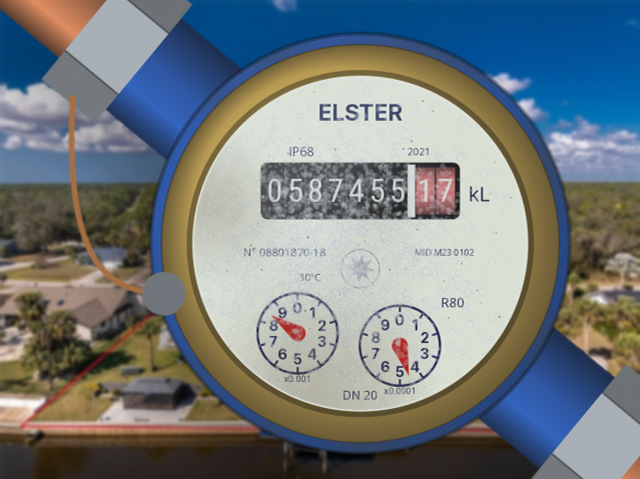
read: 587455.1784 kL
